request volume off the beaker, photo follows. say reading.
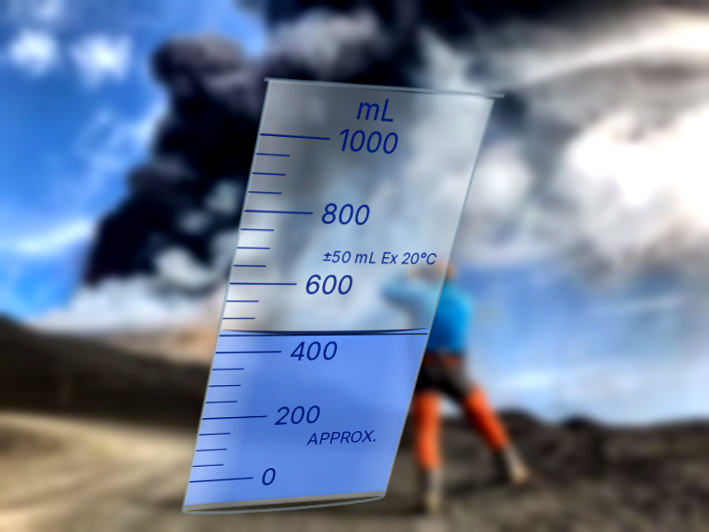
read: 450 mL
